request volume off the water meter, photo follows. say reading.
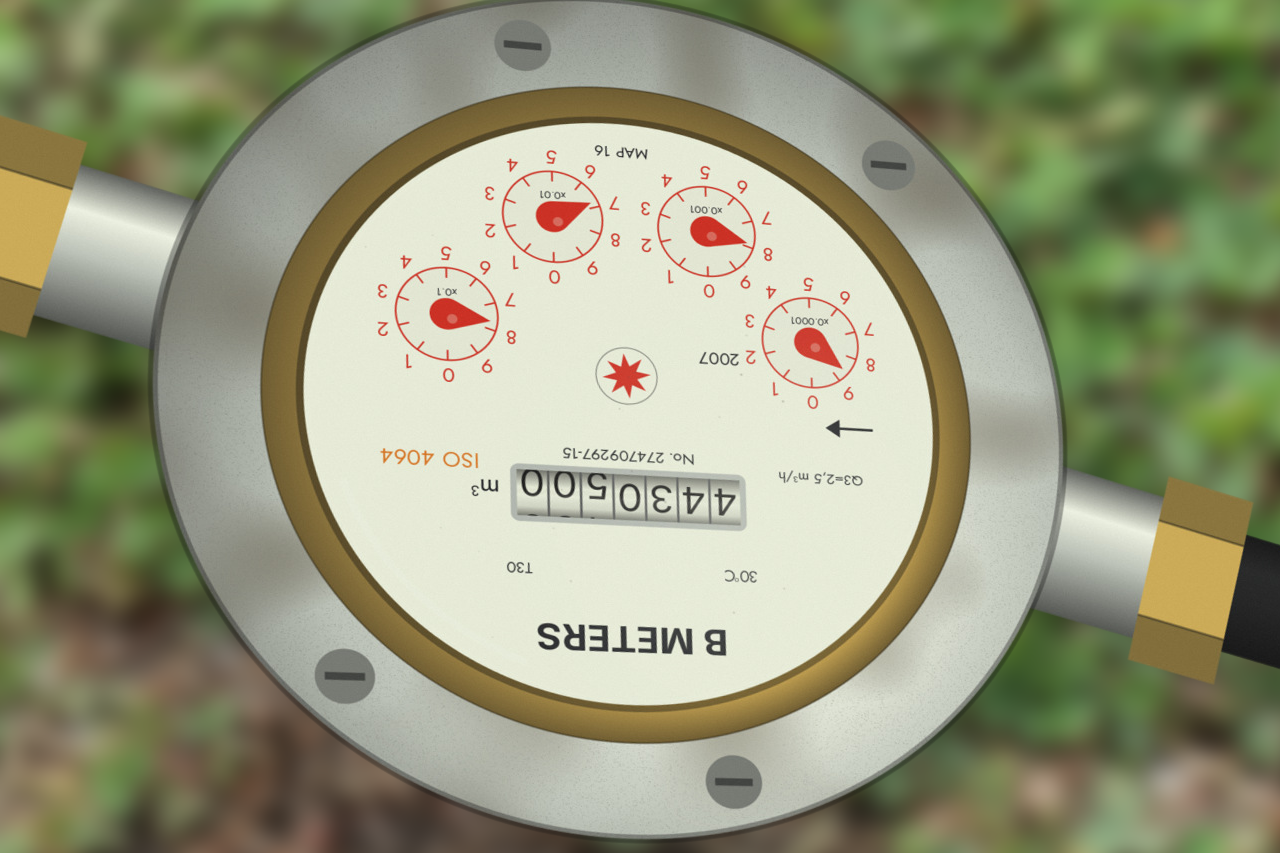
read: 4430499.7678 m³
